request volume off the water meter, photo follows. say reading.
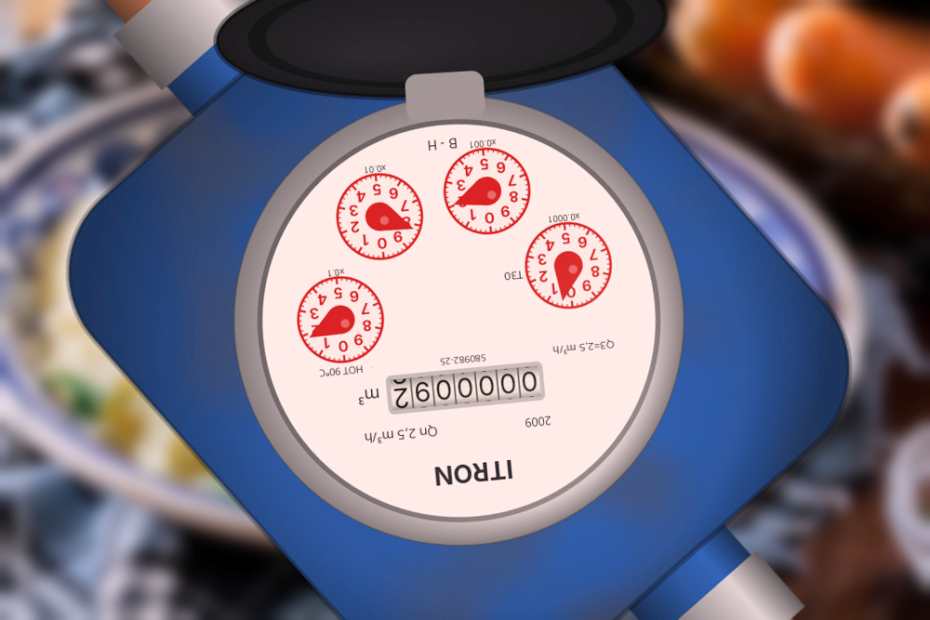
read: 92.1820 m³
